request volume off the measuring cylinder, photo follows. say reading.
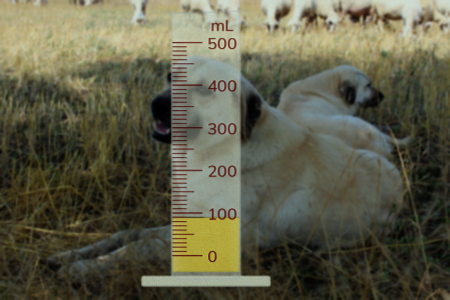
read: 90 mL
